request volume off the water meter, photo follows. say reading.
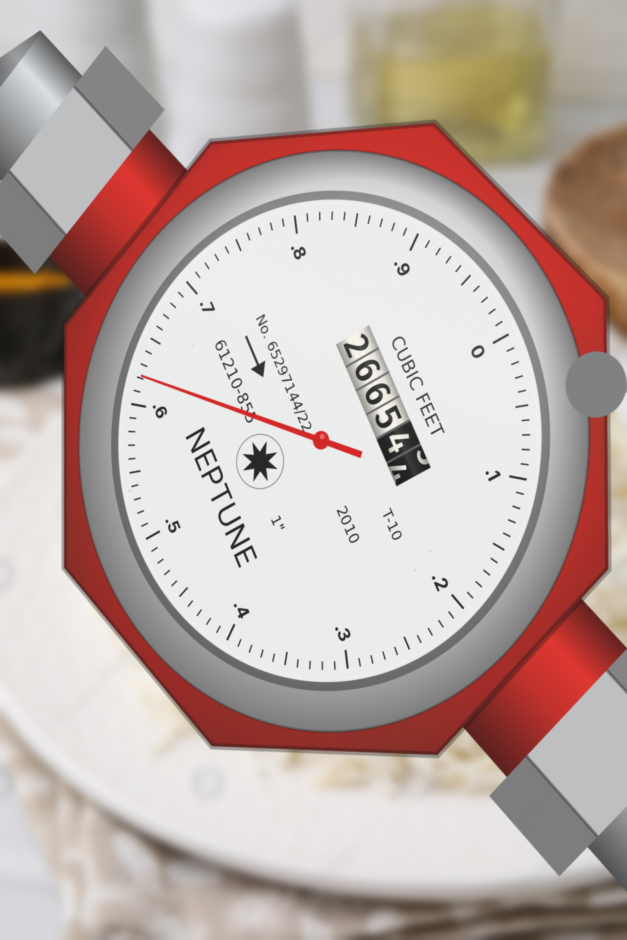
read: 266543.62 ft³
